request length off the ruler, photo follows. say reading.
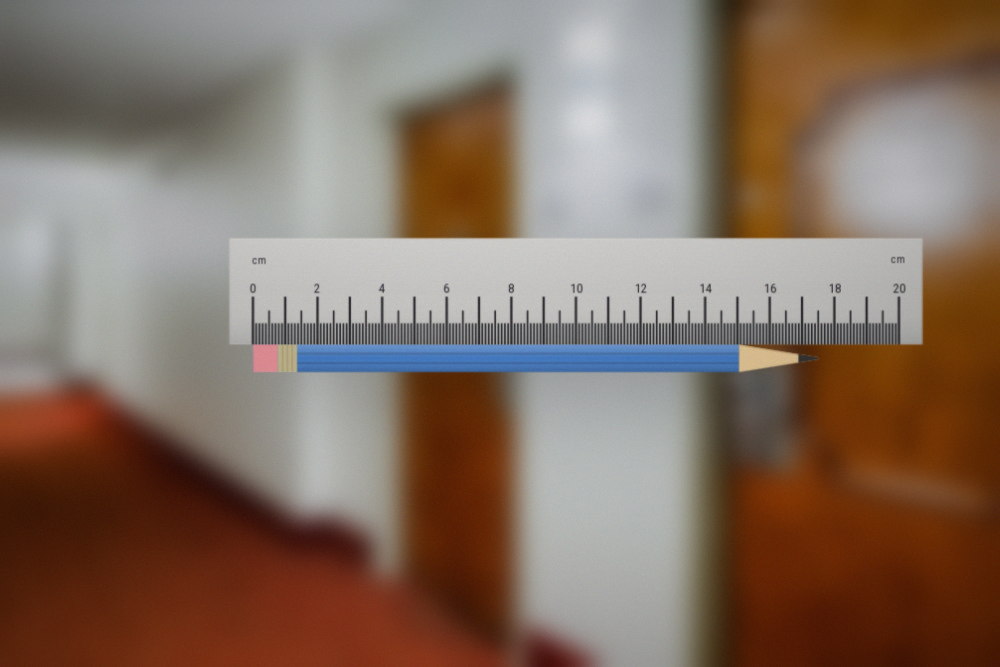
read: 17.5 cm
